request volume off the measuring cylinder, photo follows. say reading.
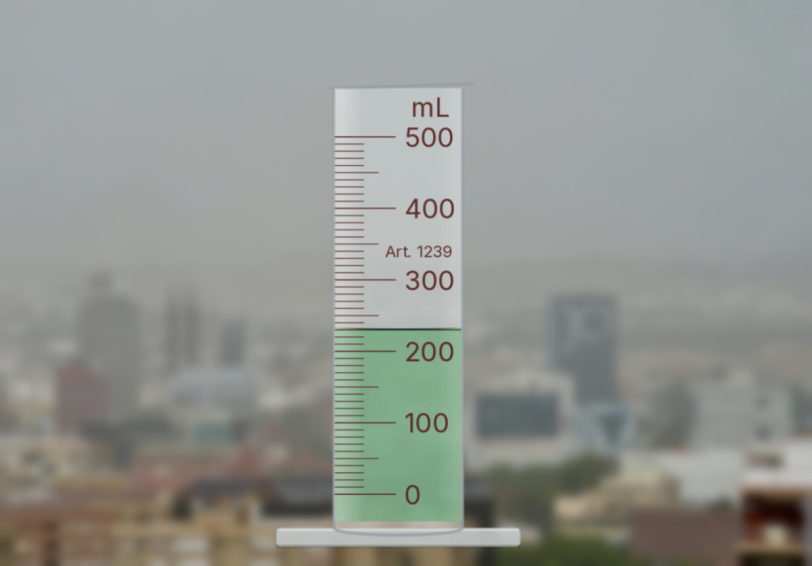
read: 230 mL
